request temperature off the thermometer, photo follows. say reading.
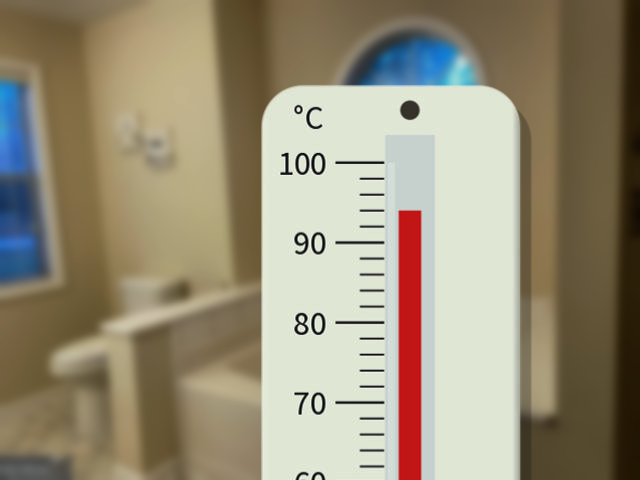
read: 94 °C
